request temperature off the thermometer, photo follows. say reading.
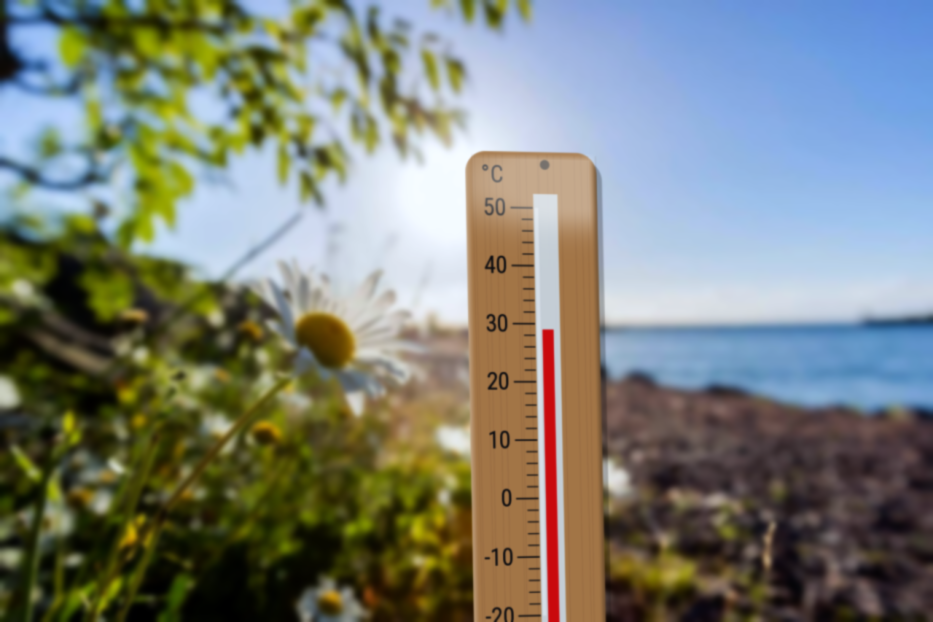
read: 29 °C
